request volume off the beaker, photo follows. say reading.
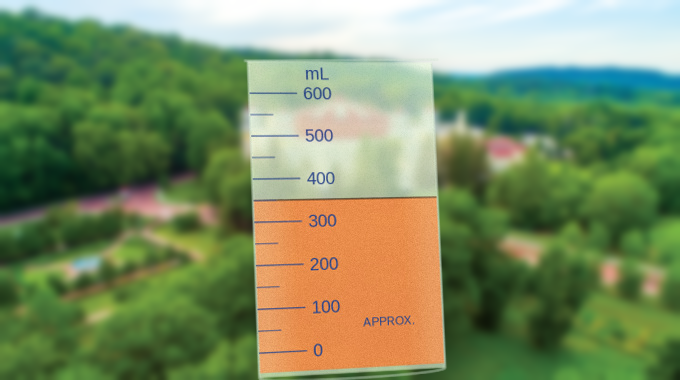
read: 350 mL
